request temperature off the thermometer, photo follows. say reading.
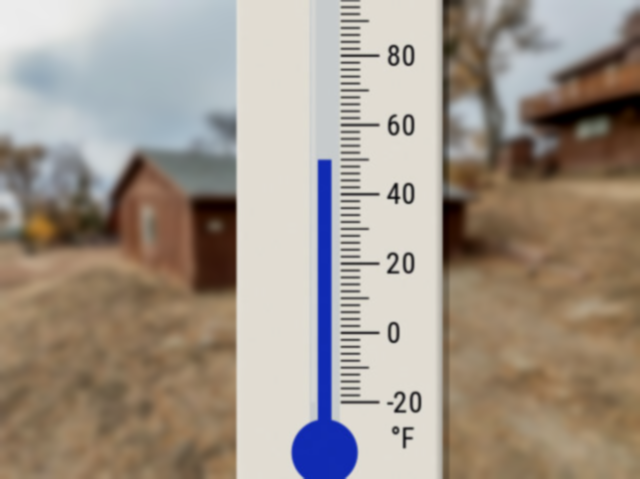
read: 50 °F
